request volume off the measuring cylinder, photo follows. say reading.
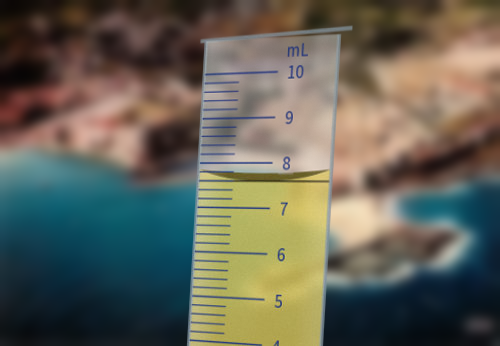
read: 7.6 mL
